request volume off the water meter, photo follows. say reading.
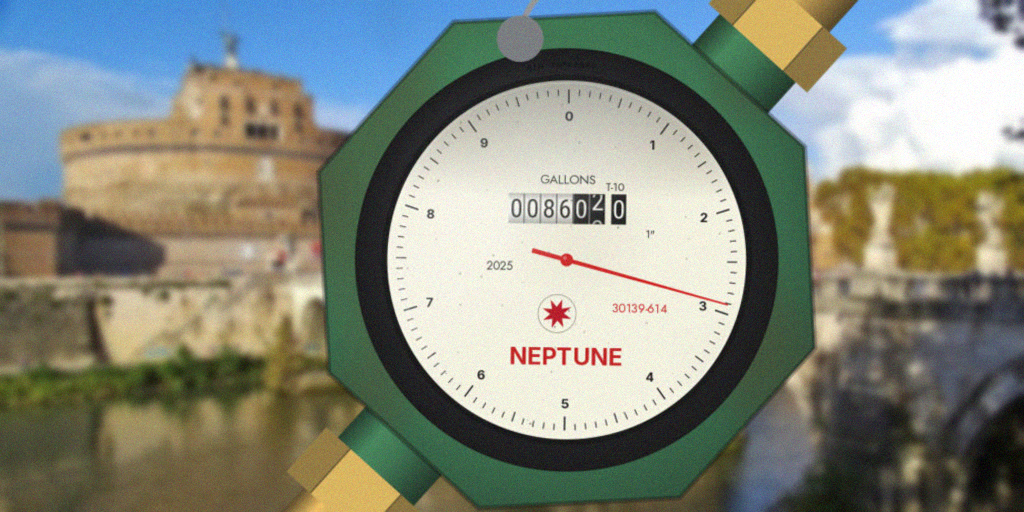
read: 86022.9 gal
